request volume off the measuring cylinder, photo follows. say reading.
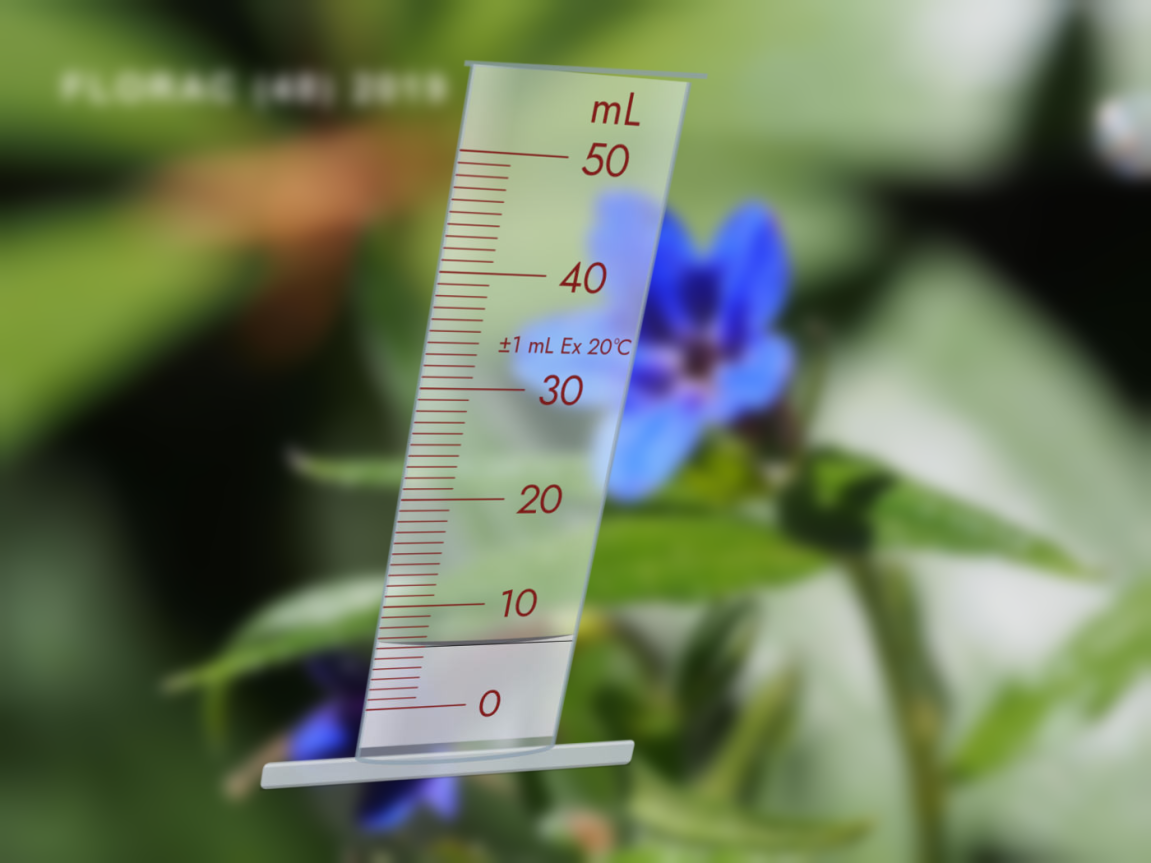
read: 6 mL
